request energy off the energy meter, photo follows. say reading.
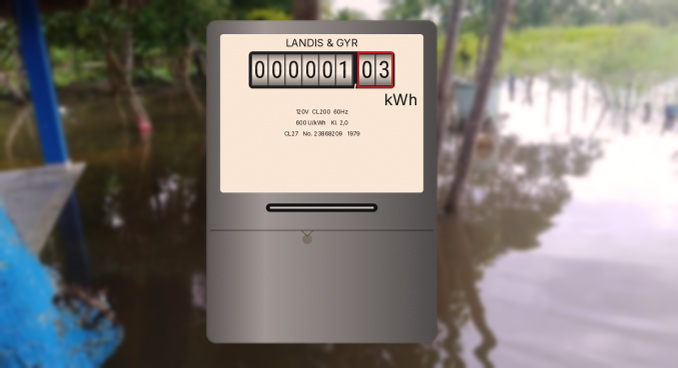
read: 1.03 kWh
